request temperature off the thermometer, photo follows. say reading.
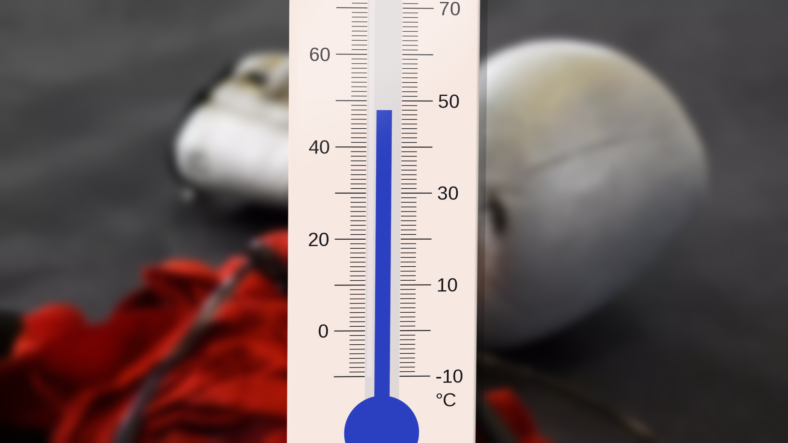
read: 48 °C
